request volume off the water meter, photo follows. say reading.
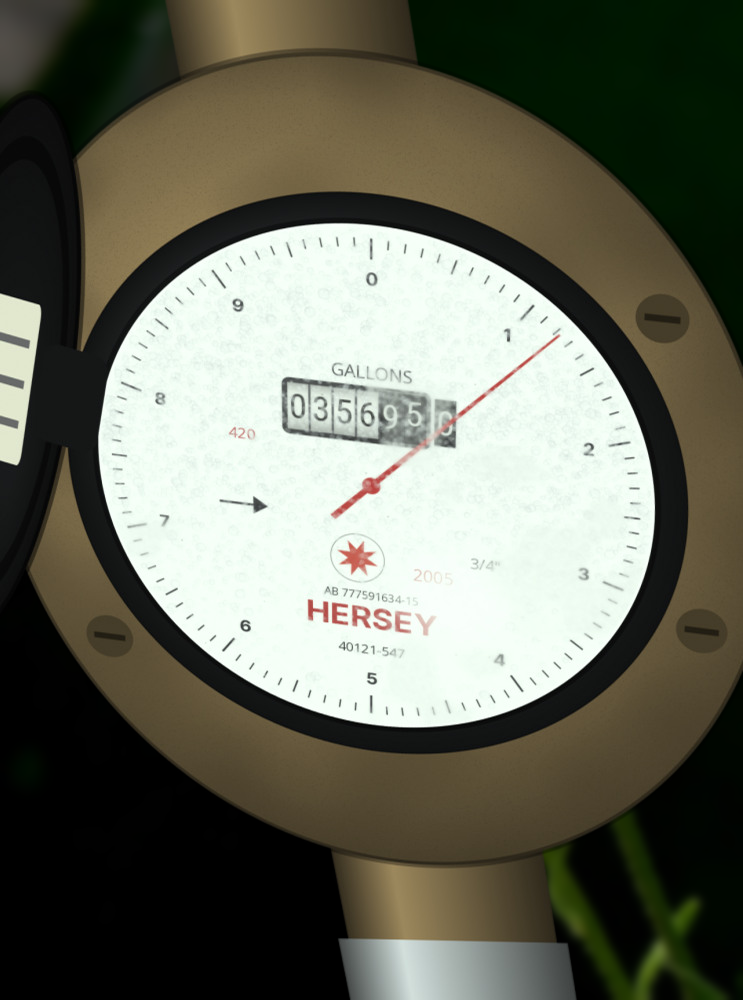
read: 356951.2 gal
